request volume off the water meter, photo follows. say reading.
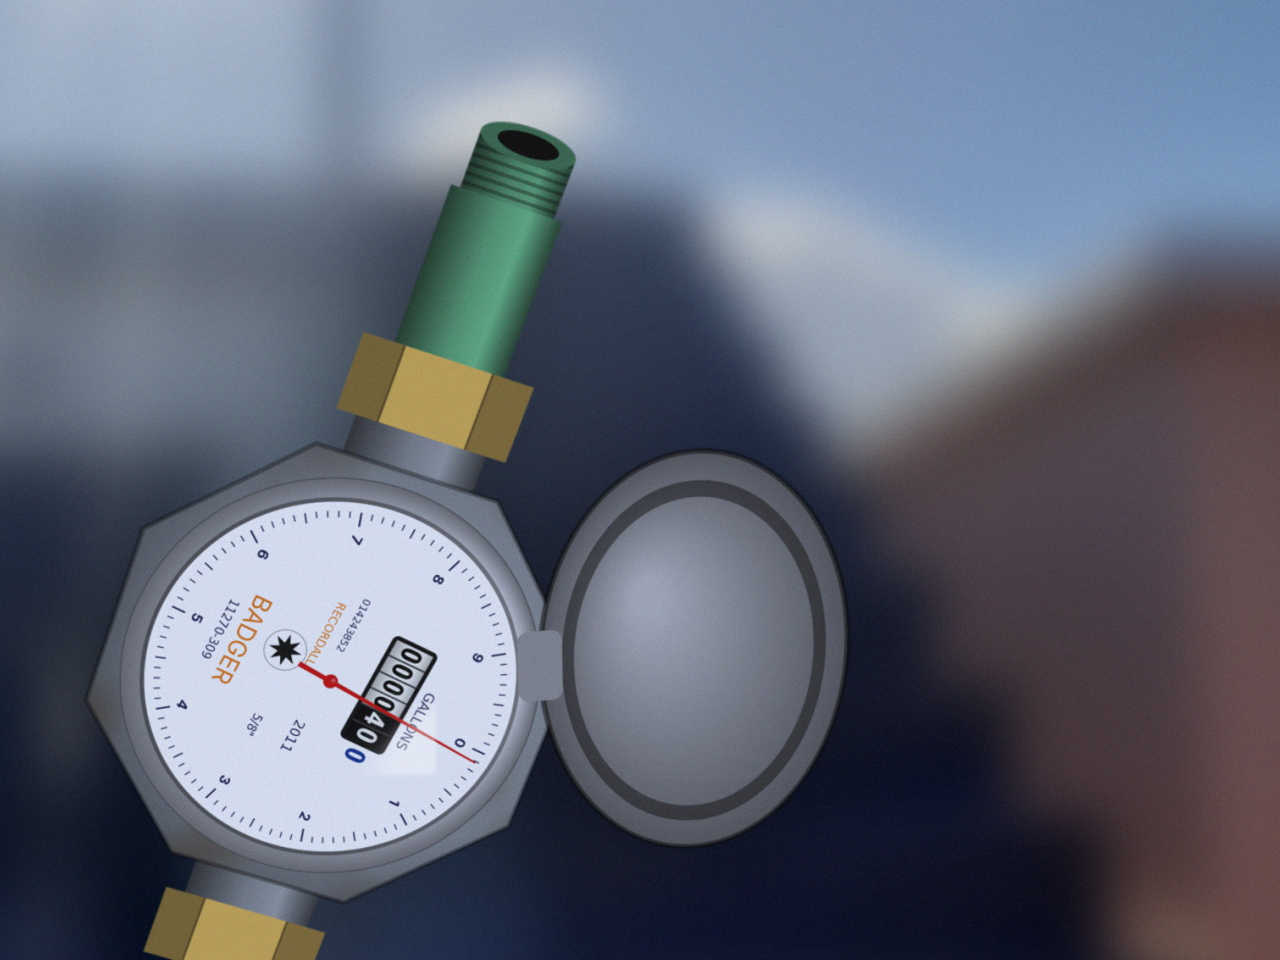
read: 400.1 gal
